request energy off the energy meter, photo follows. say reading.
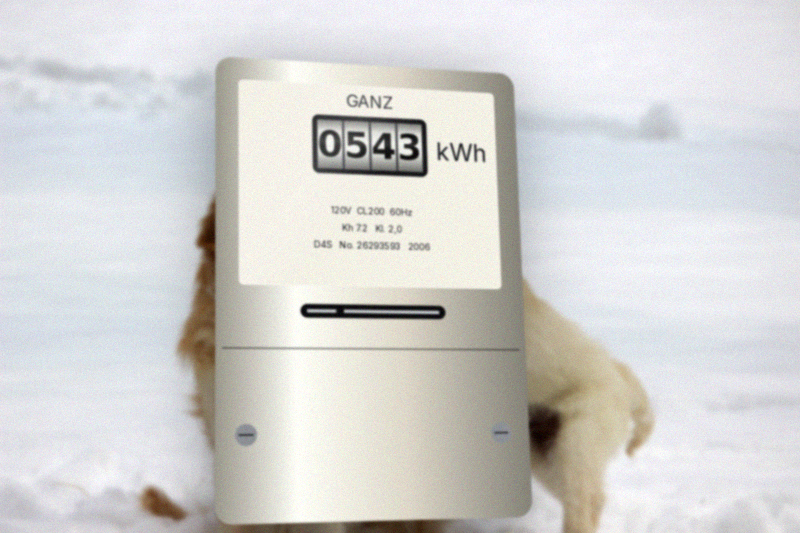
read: 543 kWh
